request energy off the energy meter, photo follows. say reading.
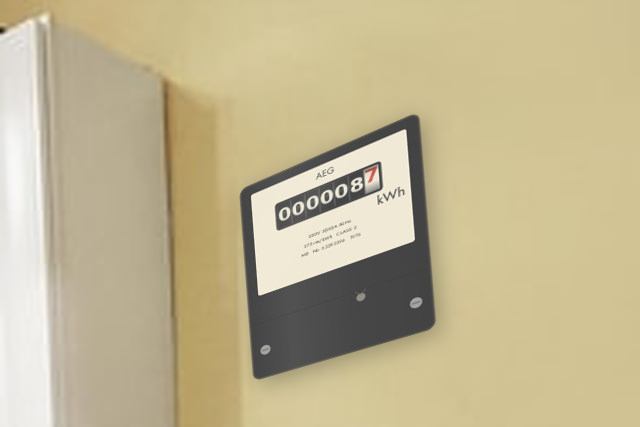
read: 8.7 kWh
